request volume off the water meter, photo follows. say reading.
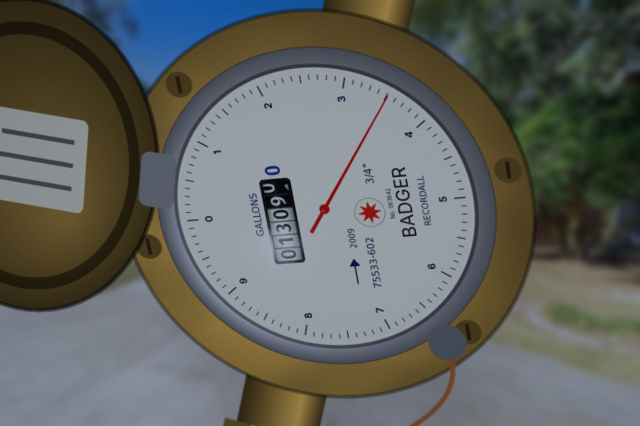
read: 130903.5 gal
